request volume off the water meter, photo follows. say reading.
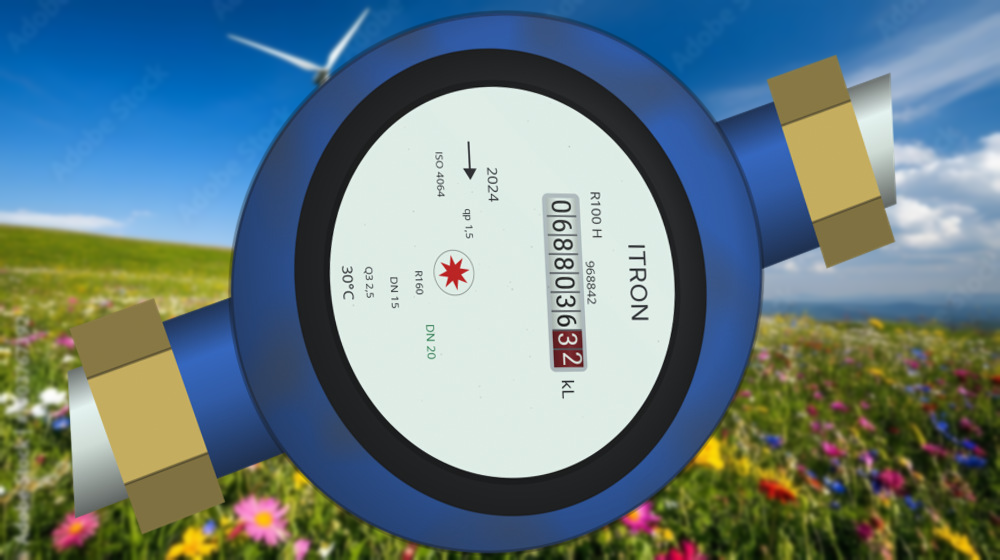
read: 688036.32 kL
